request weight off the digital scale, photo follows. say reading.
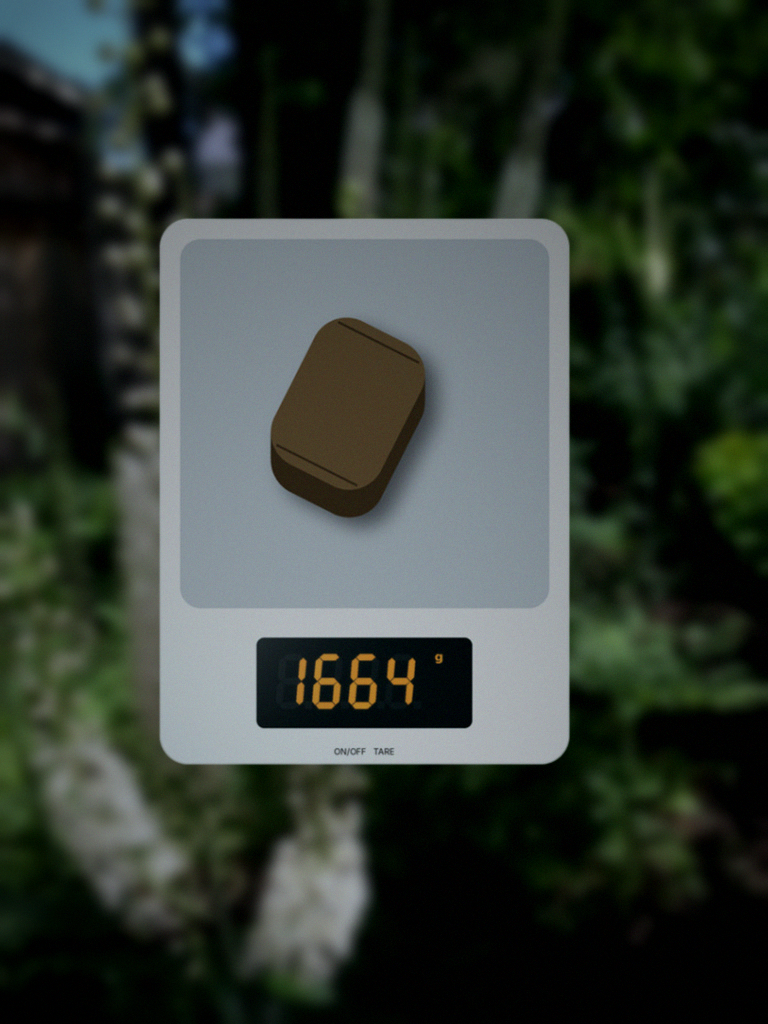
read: 1664 g
